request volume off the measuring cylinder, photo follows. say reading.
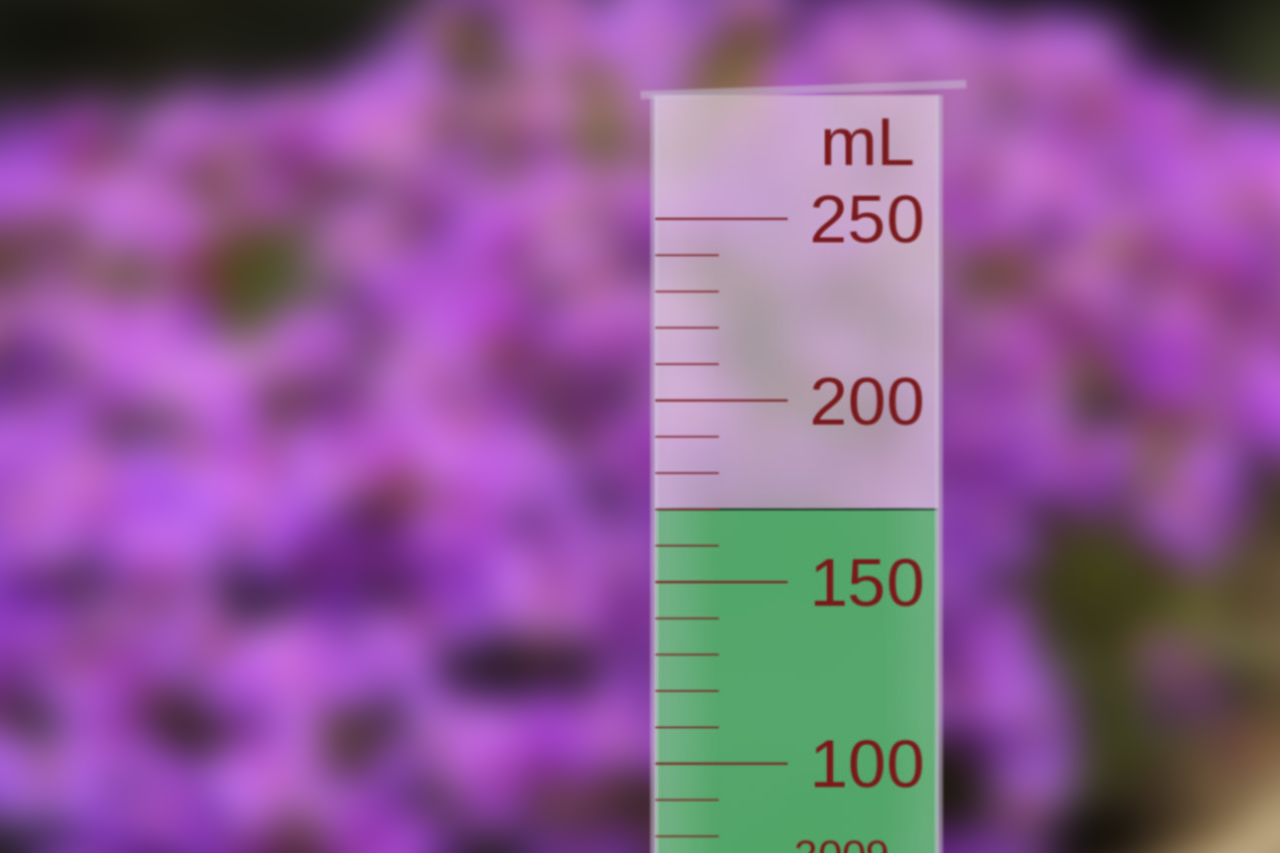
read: 170 mL
